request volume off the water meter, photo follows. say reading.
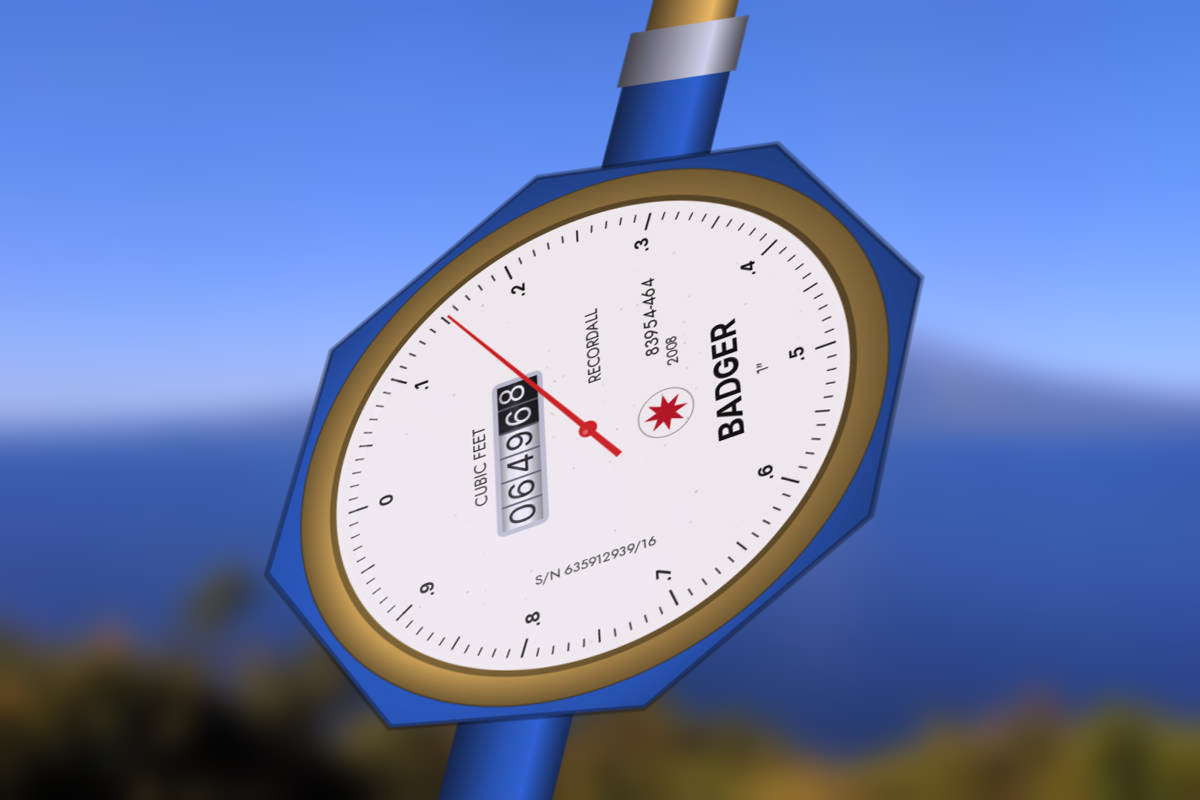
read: 64968.15 ft³
